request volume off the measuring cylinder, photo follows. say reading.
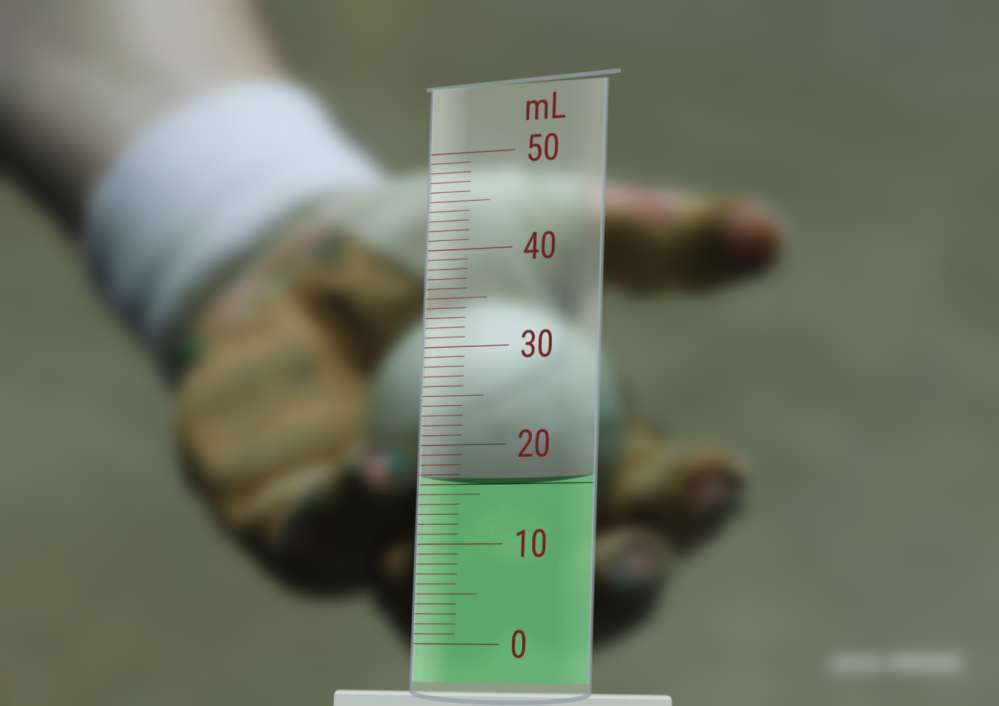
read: 16 mL
